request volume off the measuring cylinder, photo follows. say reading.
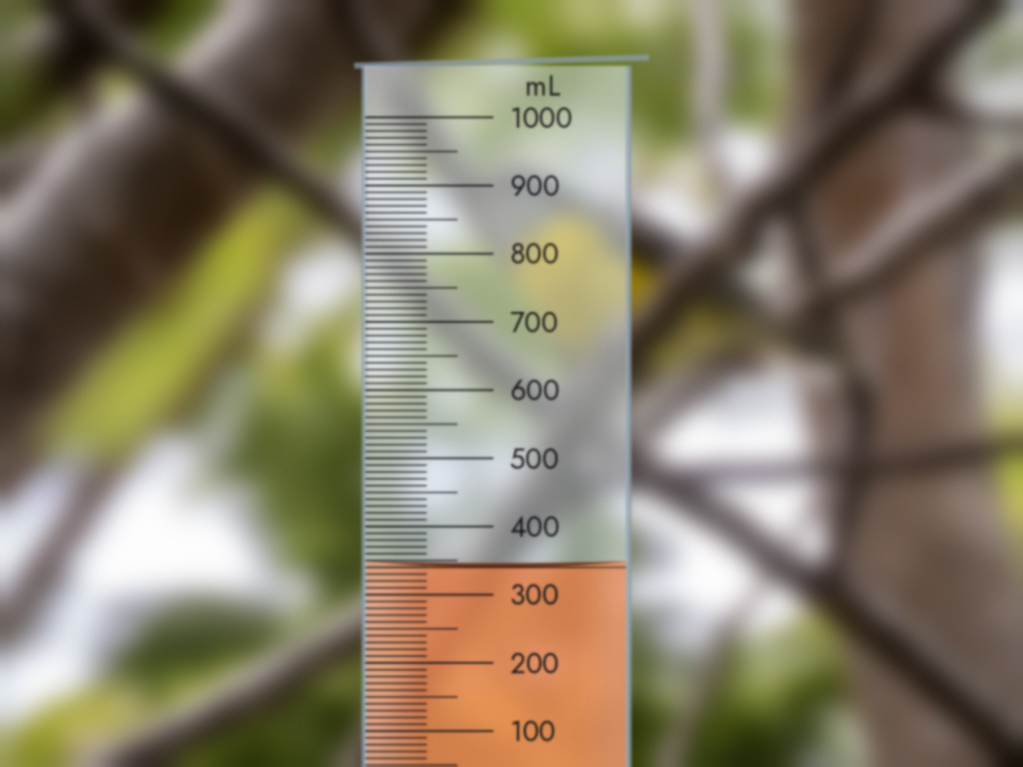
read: 340 mL
